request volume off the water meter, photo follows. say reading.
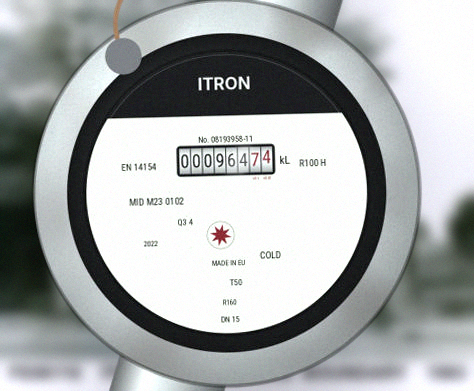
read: 964.74 kL
